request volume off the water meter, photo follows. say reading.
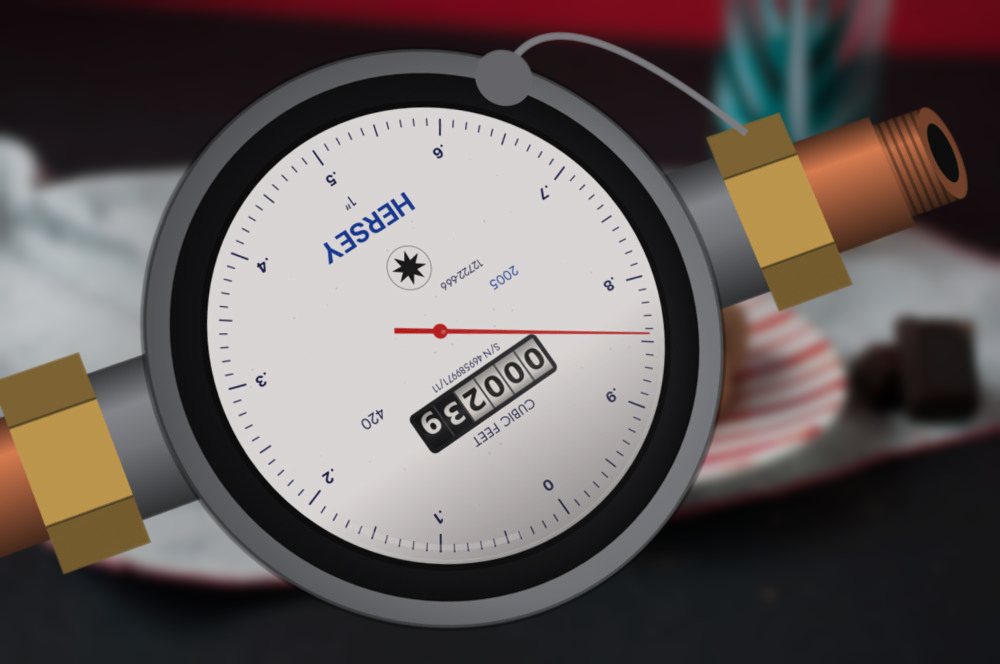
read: 238.84 ft³
